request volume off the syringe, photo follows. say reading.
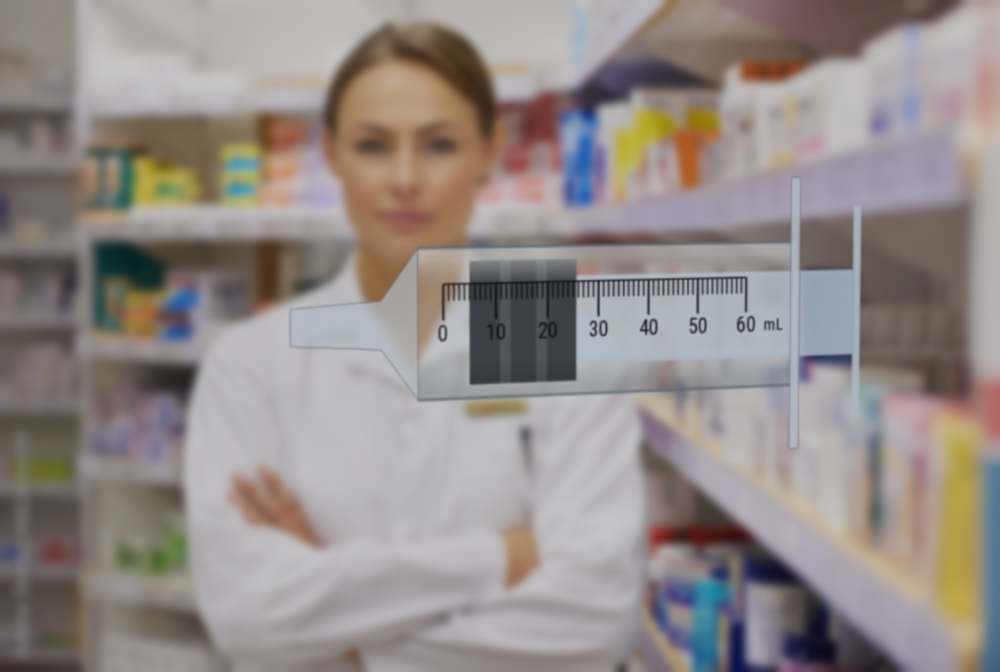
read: 5 mL
